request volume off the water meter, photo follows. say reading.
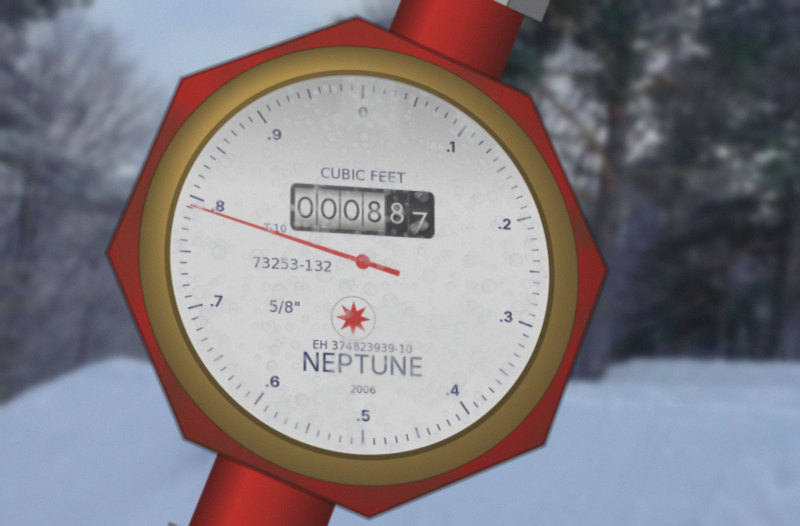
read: 886.79 ft³
